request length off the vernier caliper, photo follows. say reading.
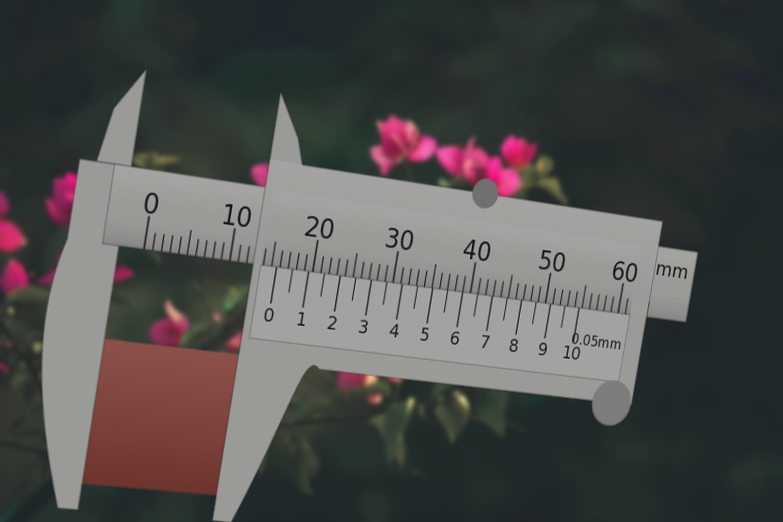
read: 15.6 mm
